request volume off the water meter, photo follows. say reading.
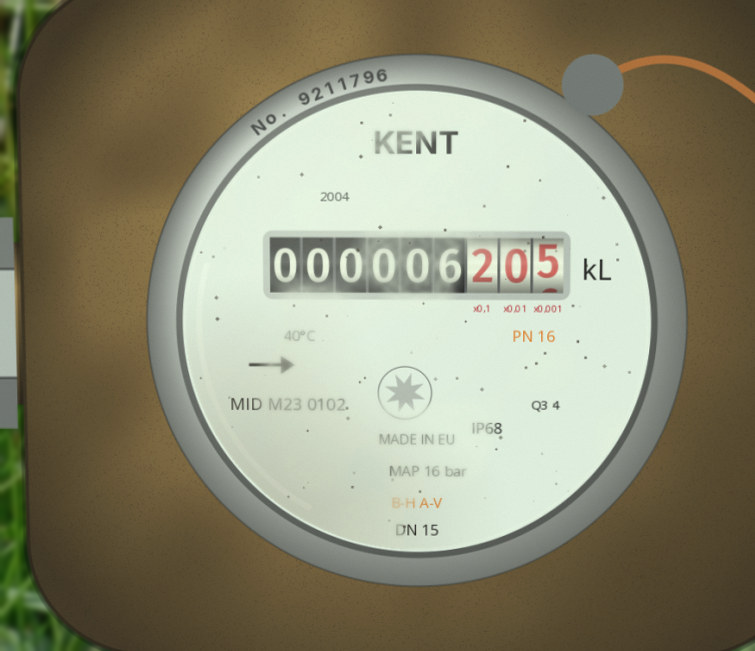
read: 6.205 kL
